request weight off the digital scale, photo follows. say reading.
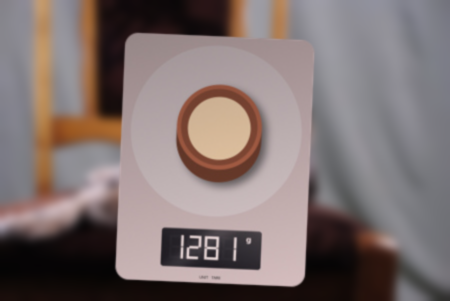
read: 1281 g
